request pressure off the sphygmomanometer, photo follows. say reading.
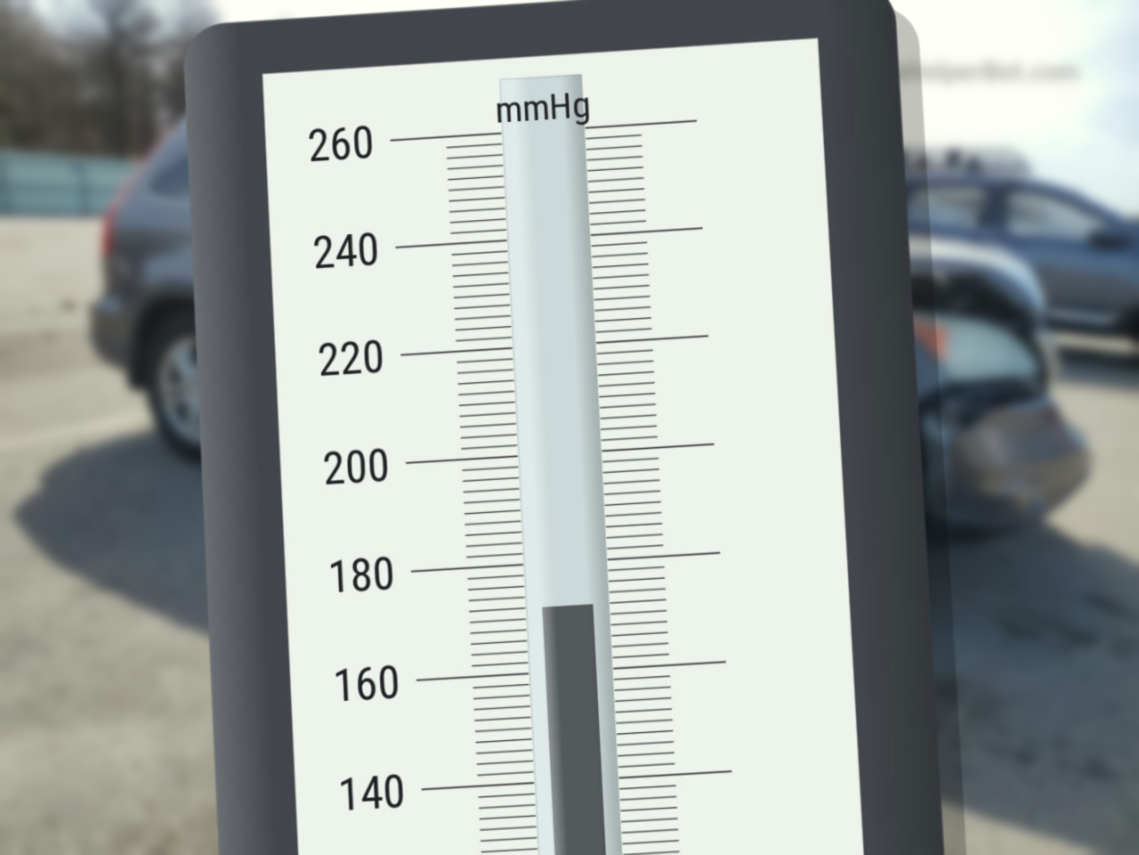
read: 172 mmHg
